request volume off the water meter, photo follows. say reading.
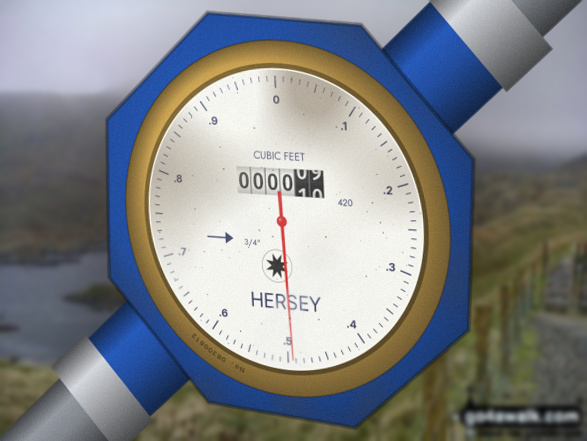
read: 9.49 ft³
